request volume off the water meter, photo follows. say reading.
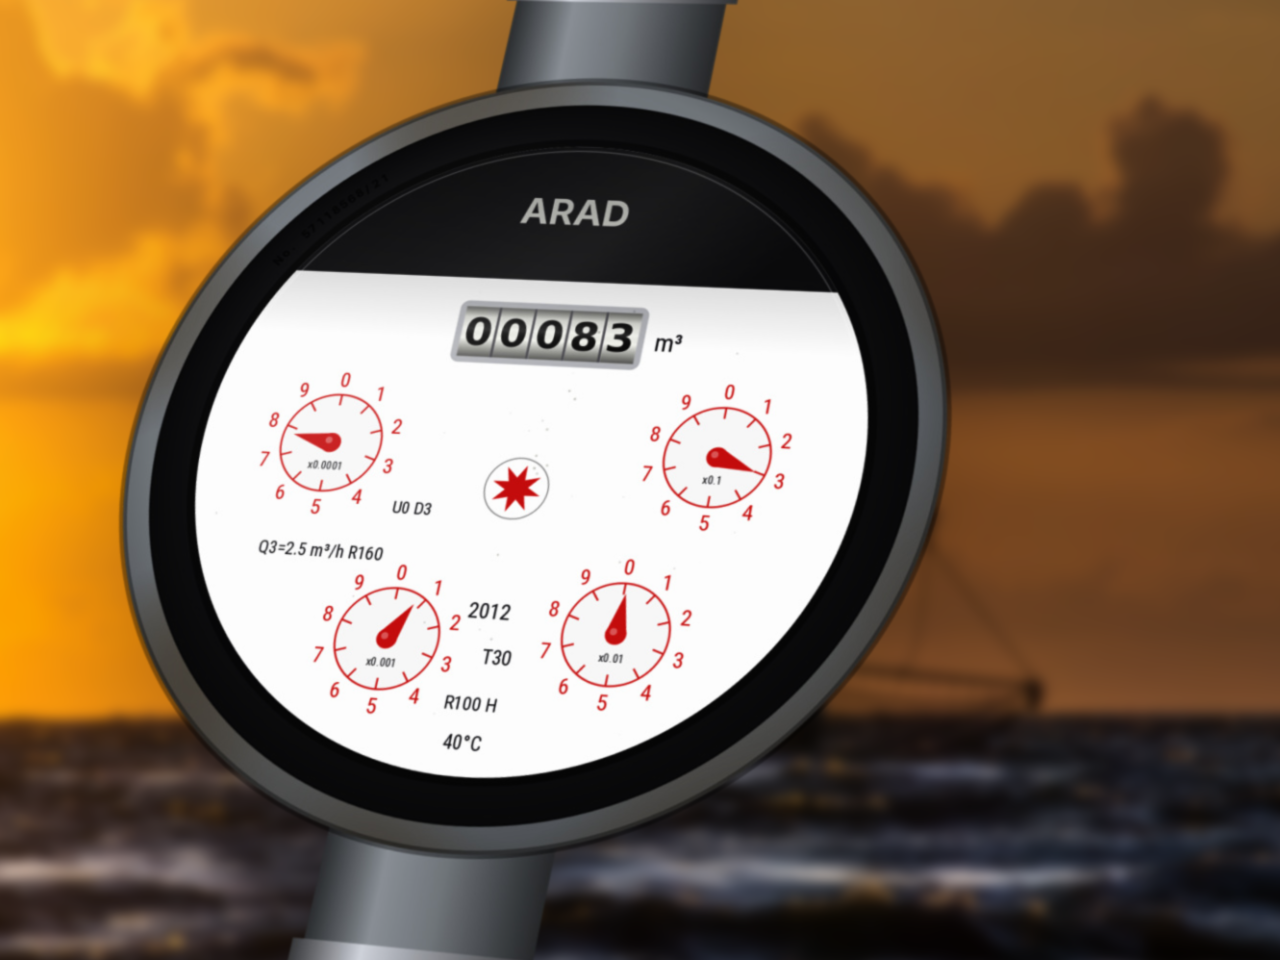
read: 83.3007 m³
